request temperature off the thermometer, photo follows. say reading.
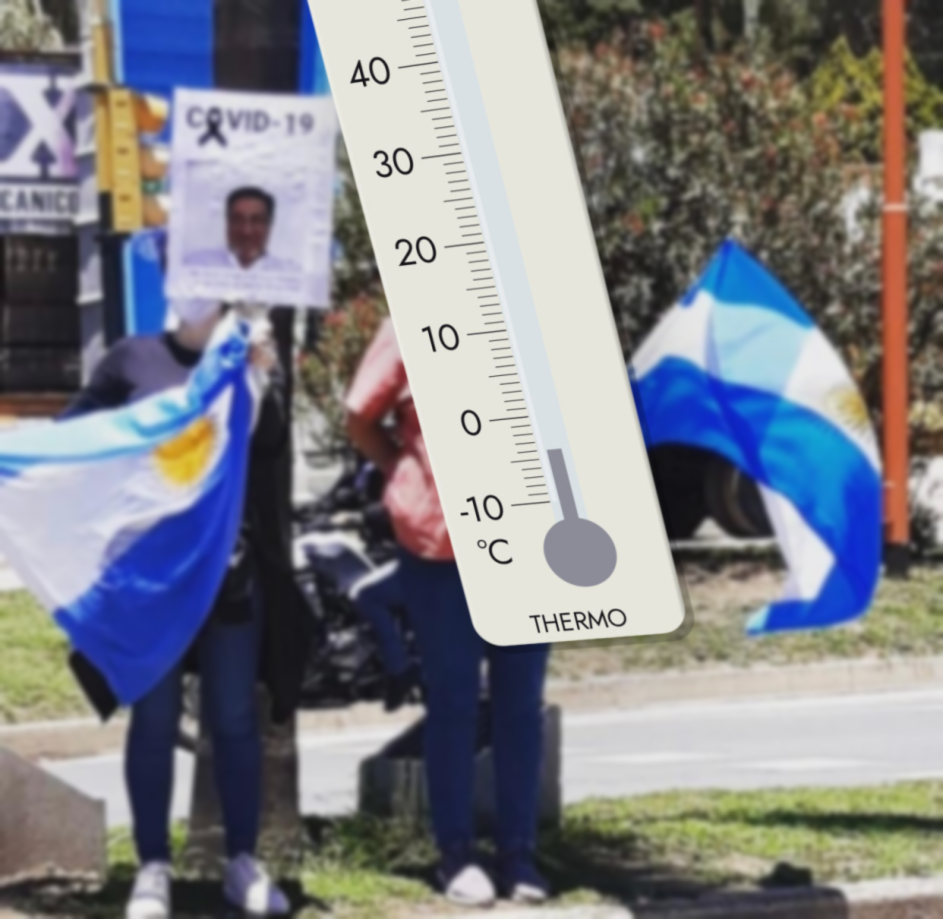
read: -4 °C
